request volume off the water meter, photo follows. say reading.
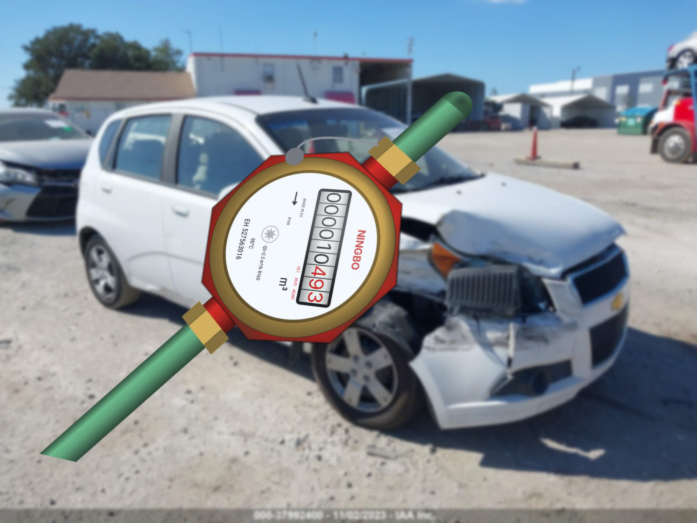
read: 10.493 m³
